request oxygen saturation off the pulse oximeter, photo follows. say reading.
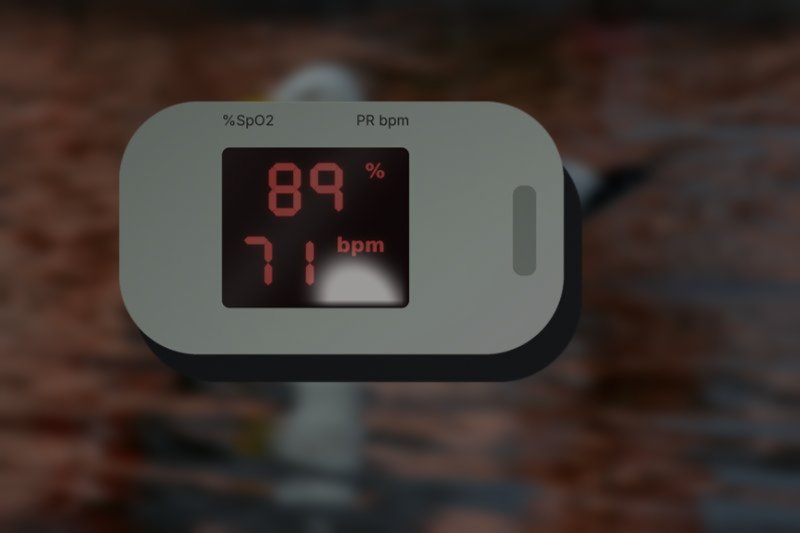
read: 89 %
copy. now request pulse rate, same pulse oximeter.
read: 71 bpm
